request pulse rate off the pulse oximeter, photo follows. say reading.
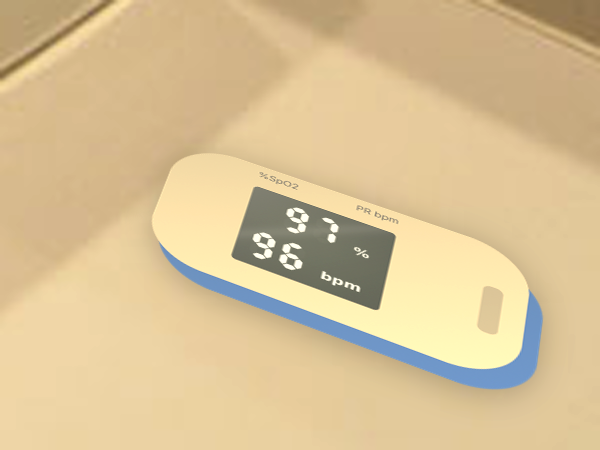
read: 96 bpm
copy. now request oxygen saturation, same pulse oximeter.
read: 97 %
